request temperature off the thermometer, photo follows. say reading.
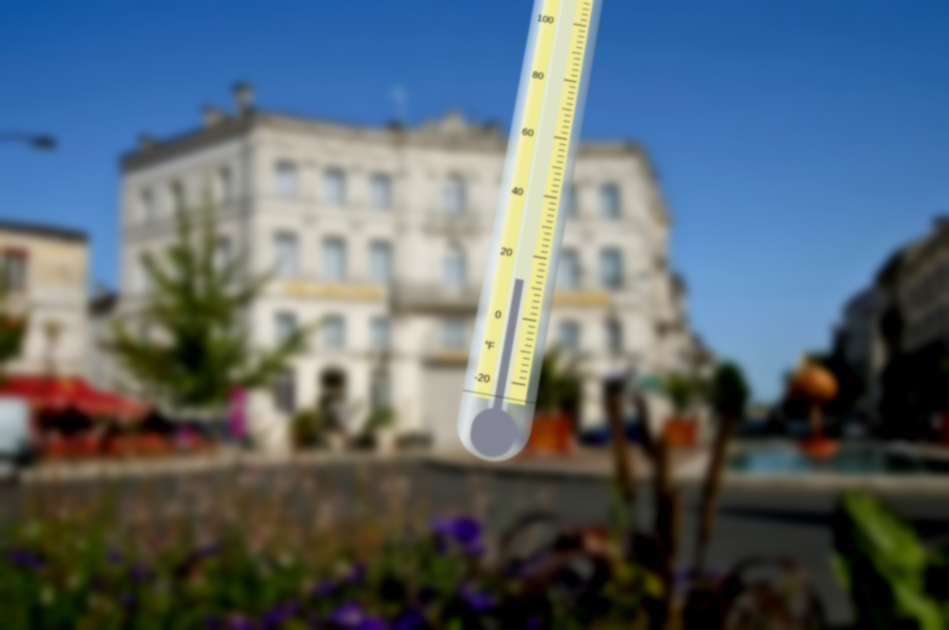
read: 12 °F
